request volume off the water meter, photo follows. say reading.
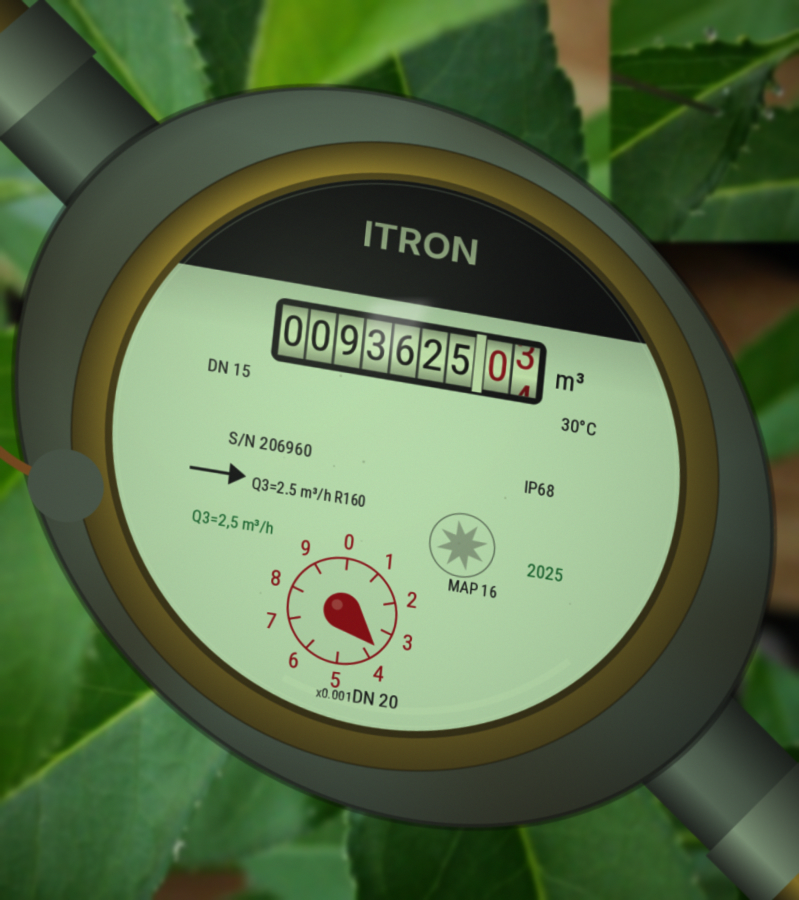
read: 93625.033 m³
